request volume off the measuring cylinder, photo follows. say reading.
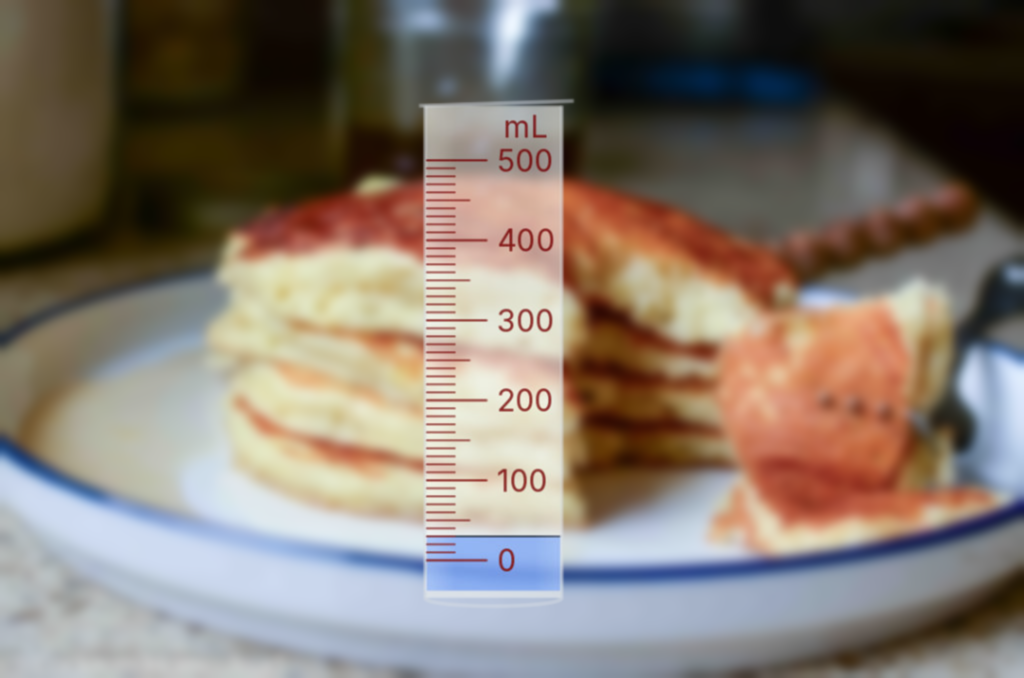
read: 30 mL
